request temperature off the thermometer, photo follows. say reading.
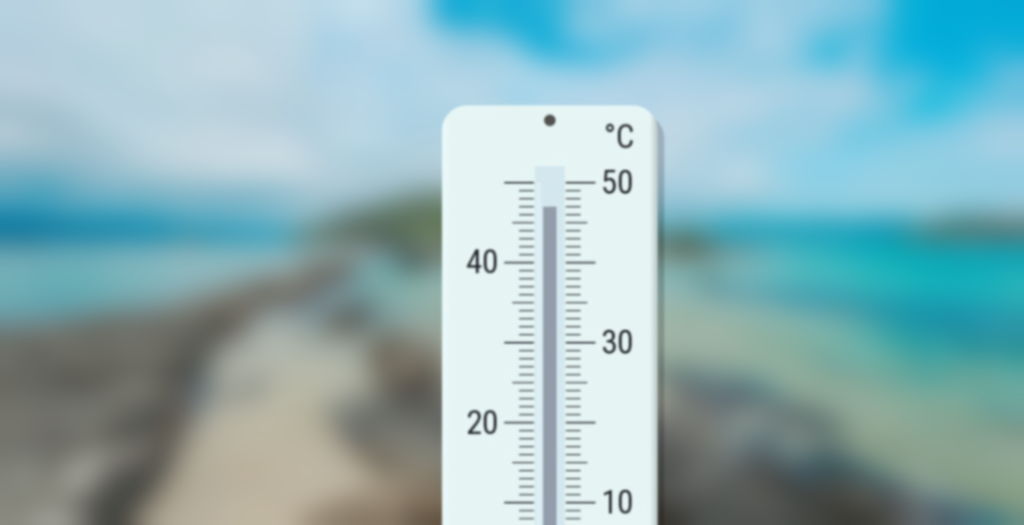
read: 47 °C
